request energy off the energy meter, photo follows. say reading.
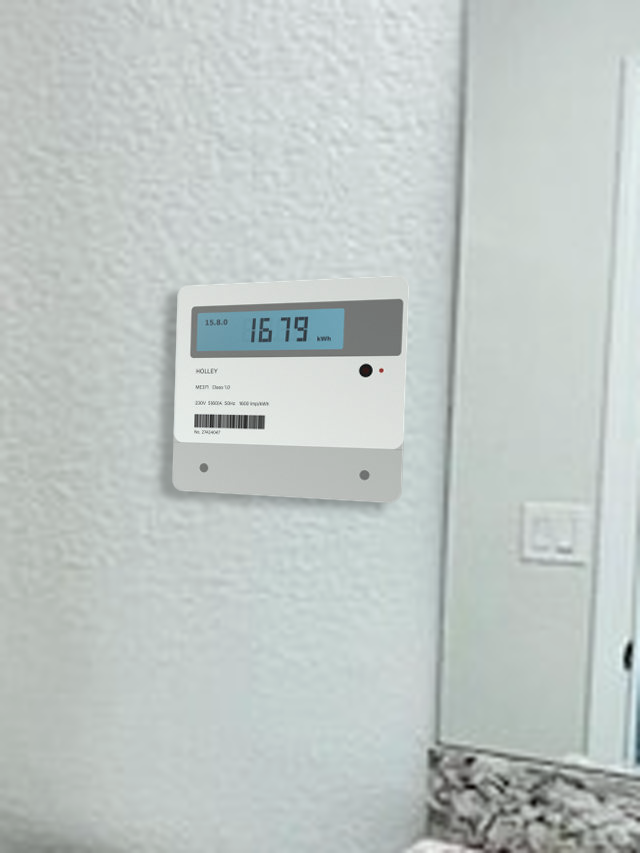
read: 1679 kWh
